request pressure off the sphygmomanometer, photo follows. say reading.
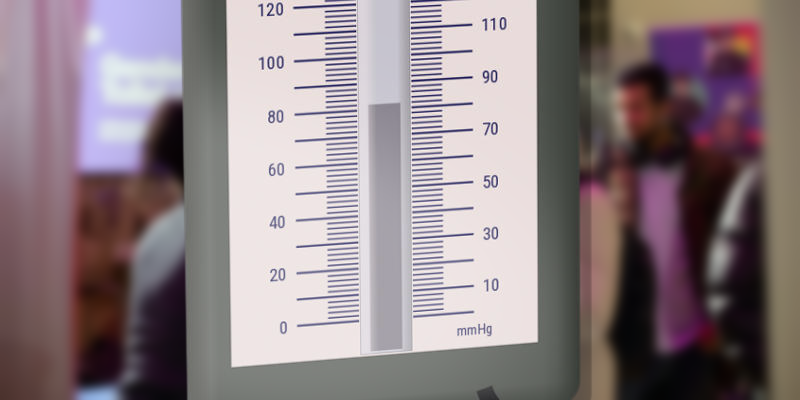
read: 82 mmHg
